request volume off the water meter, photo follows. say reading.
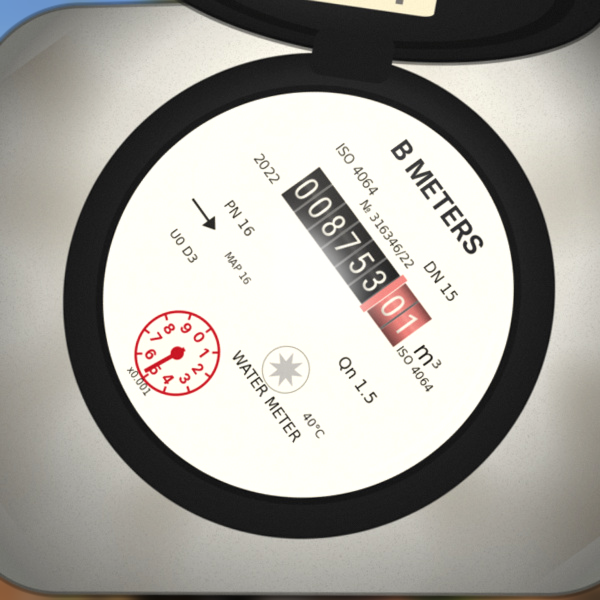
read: 8753.015 m³
